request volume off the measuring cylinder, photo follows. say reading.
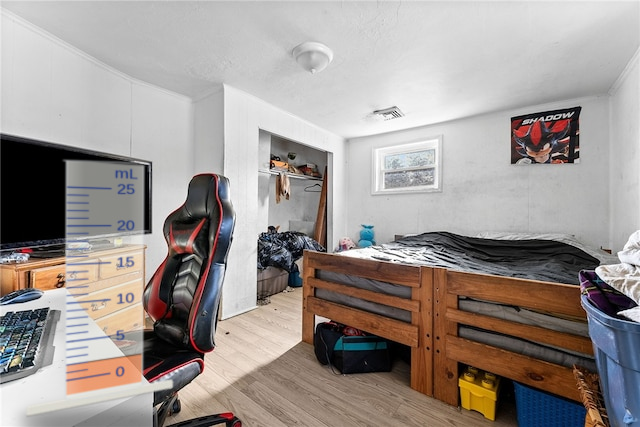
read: 2 mL
